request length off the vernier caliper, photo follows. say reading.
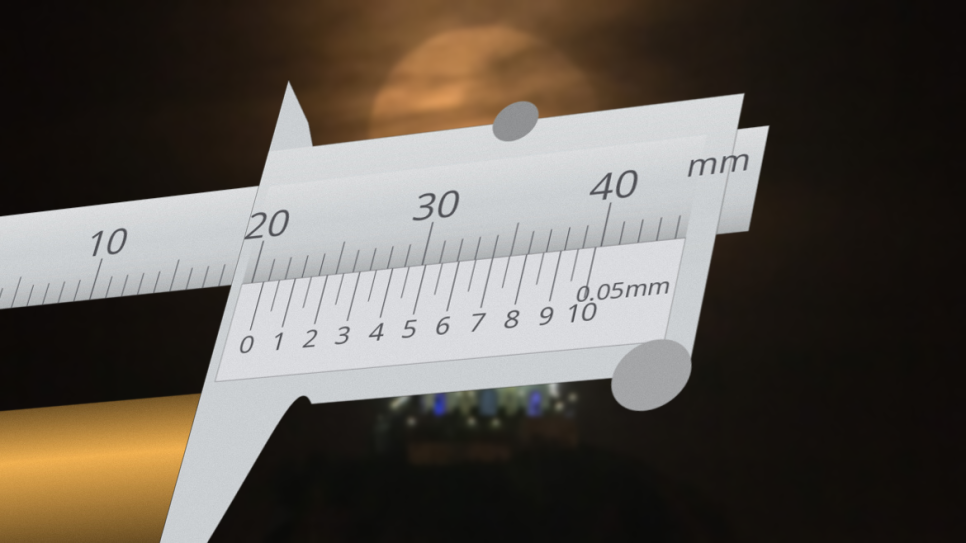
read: 20.7 mm
